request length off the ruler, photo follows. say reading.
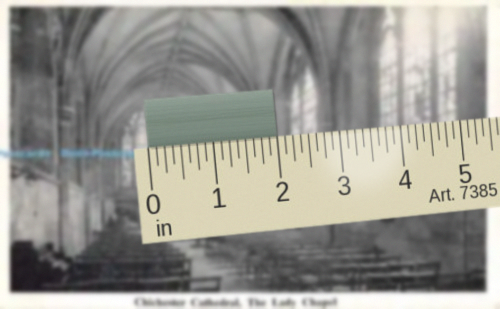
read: 2 in
